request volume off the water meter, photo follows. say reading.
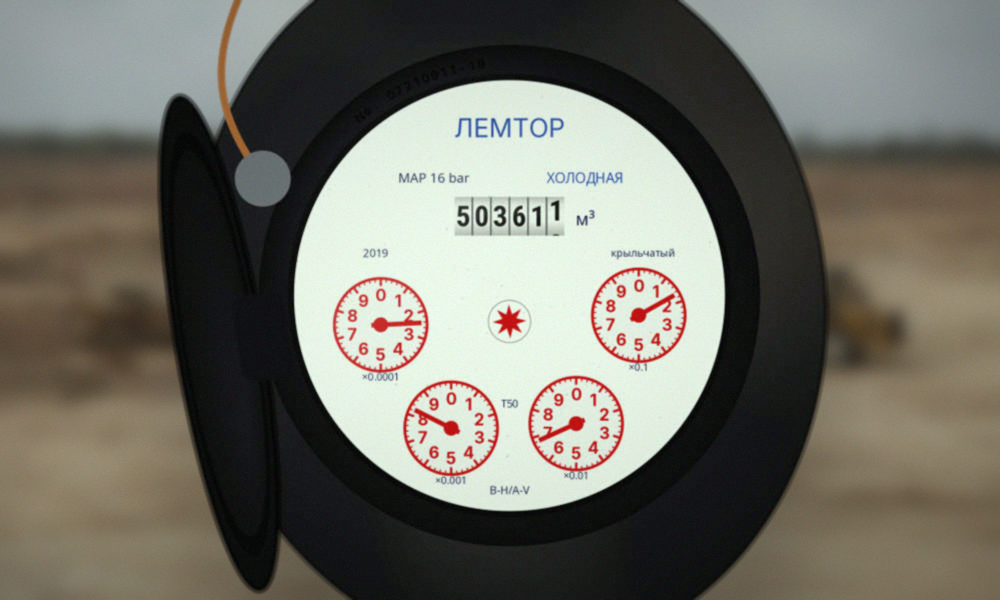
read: 503611.1682 m³
